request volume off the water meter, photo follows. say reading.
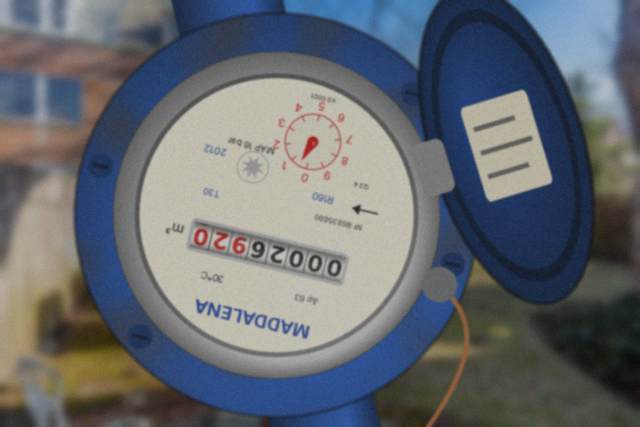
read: 26.9200 m³
